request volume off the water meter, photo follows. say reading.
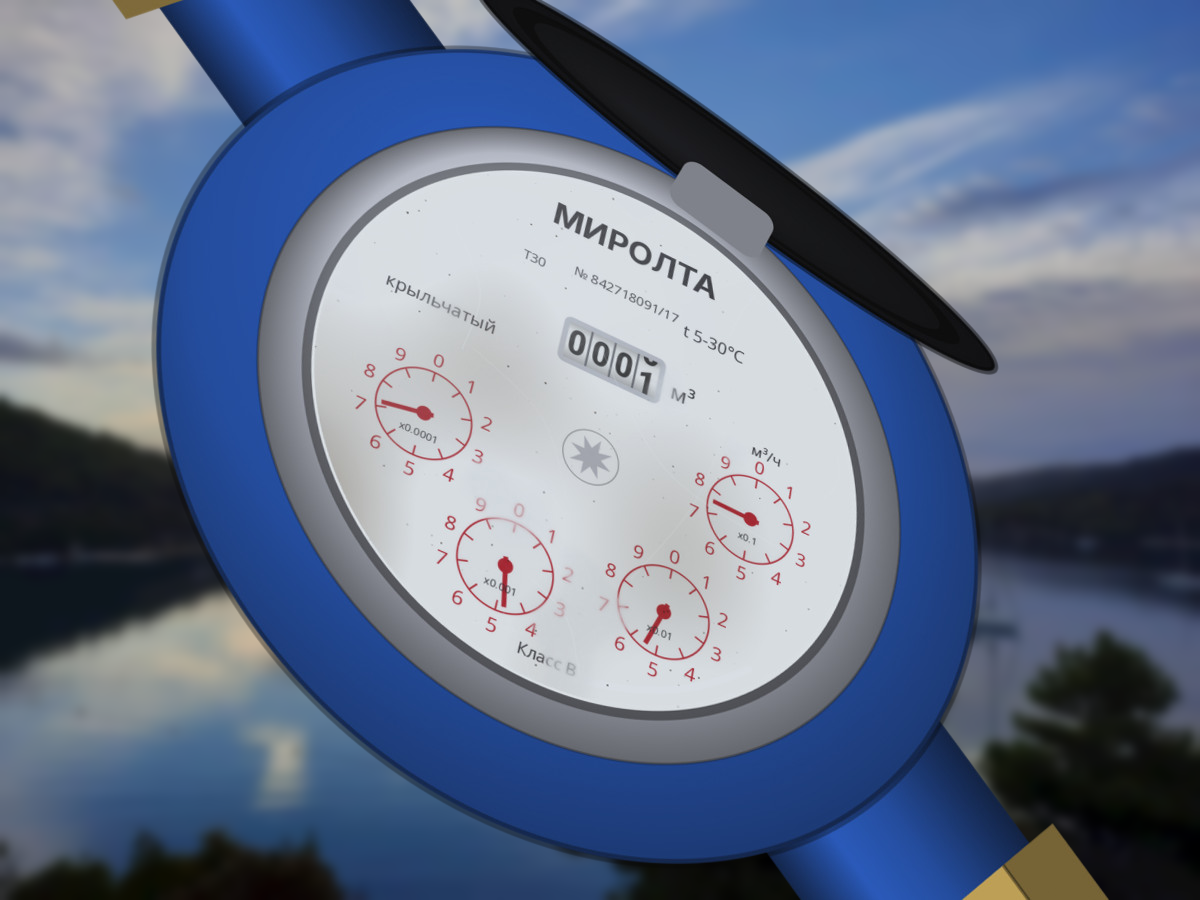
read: 0.7547 m³
